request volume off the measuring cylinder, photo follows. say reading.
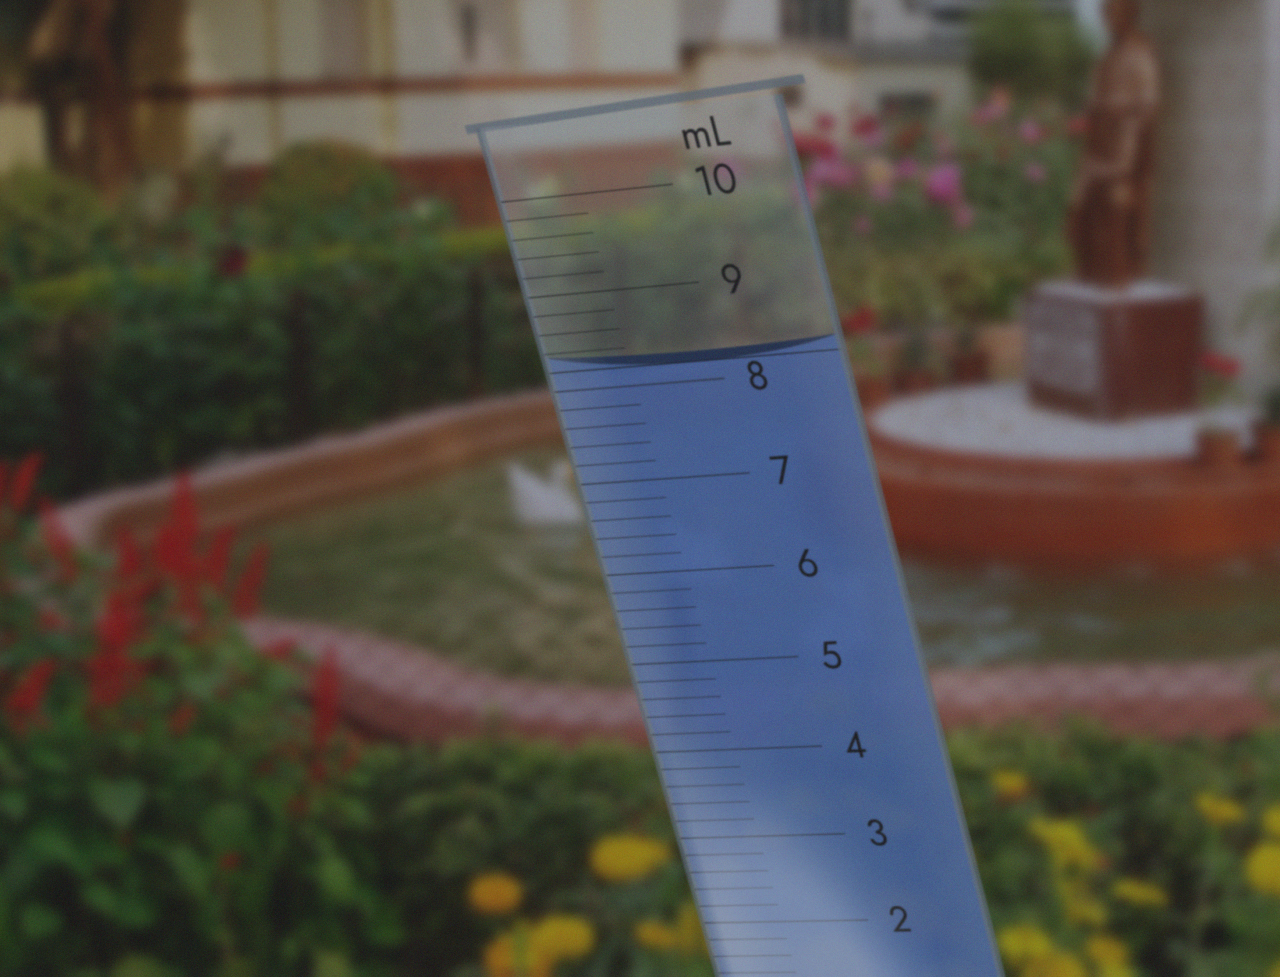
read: 8.2 mL
